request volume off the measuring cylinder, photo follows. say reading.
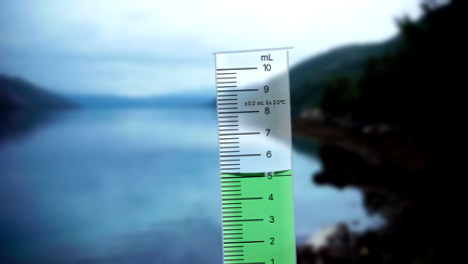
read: 5 mL
